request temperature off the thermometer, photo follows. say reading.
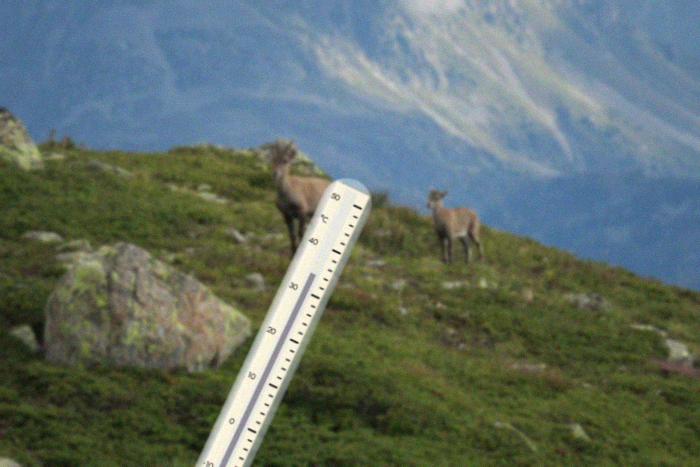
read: 34 °C
